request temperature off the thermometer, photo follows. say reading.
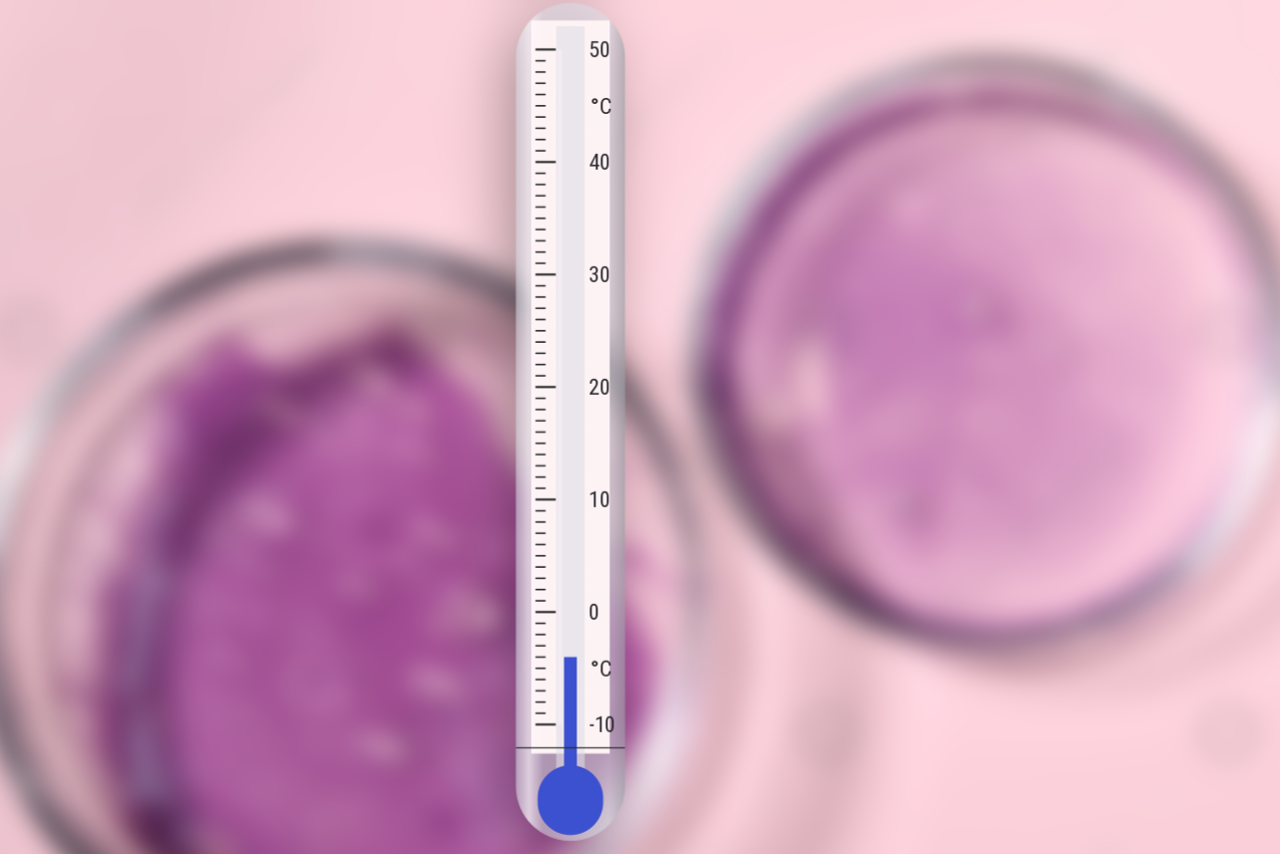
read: -4 °C
